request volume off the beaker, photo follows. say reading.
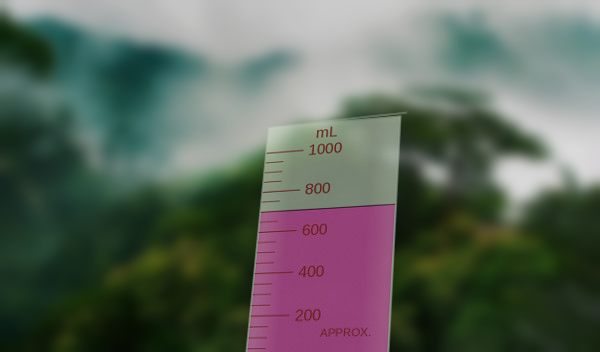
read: 700 mL
